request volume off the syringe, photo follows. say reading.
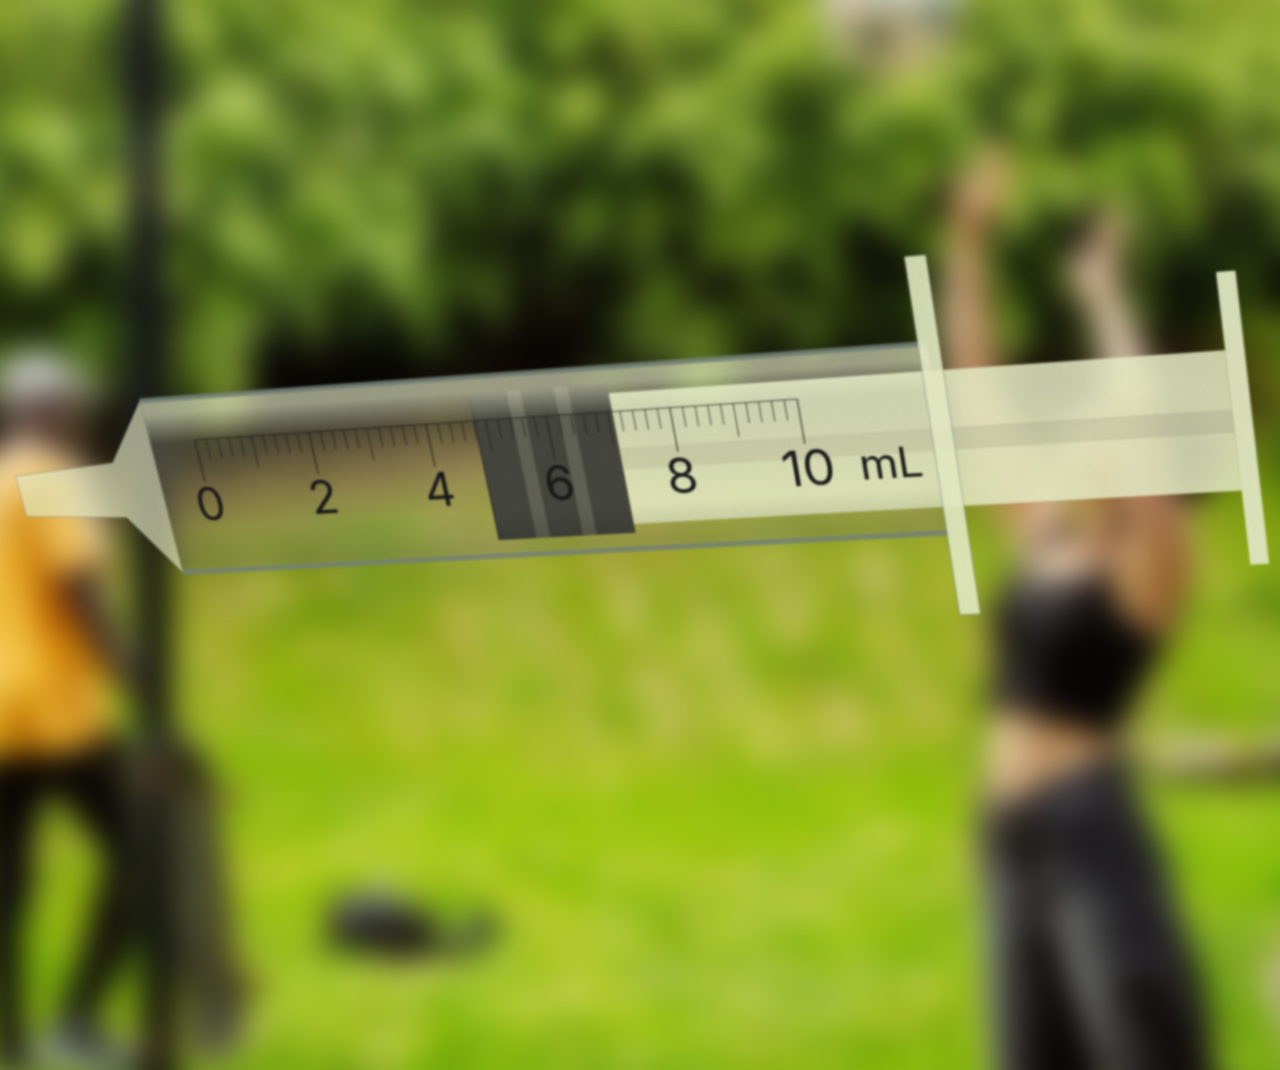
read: 4.8 mL
